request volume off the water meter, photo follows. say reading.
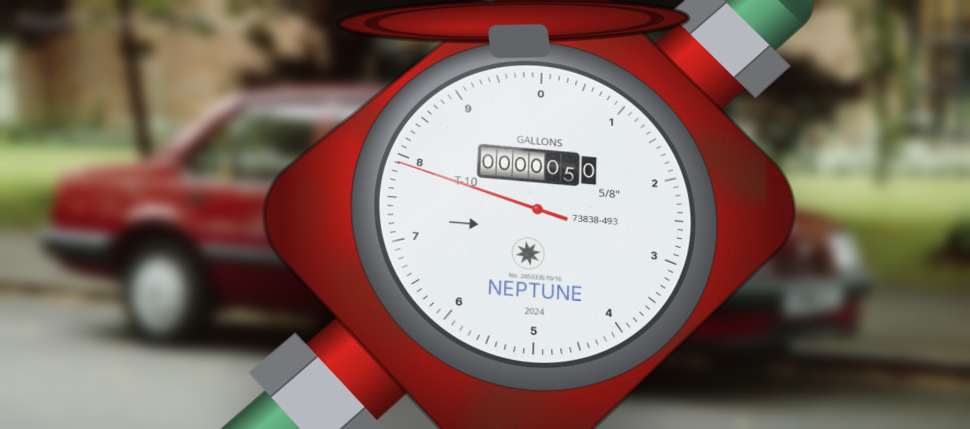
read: 47.9 gal
